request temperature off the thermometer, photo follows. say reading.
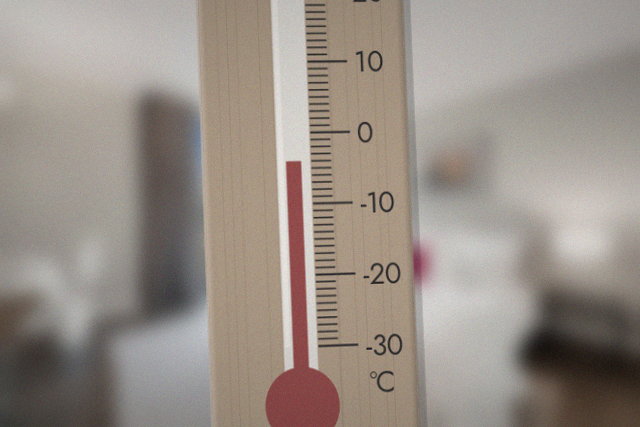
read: -4 °C
